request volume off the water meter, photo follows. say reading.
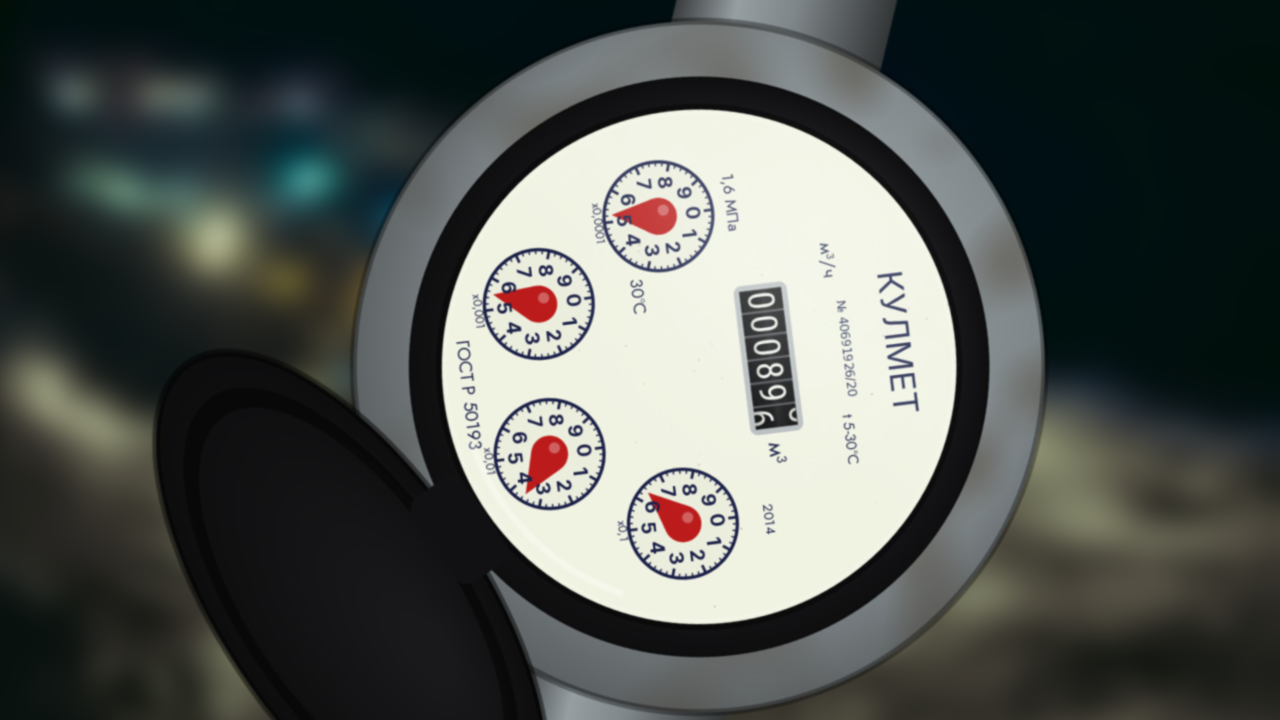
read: 895.6355 m³
